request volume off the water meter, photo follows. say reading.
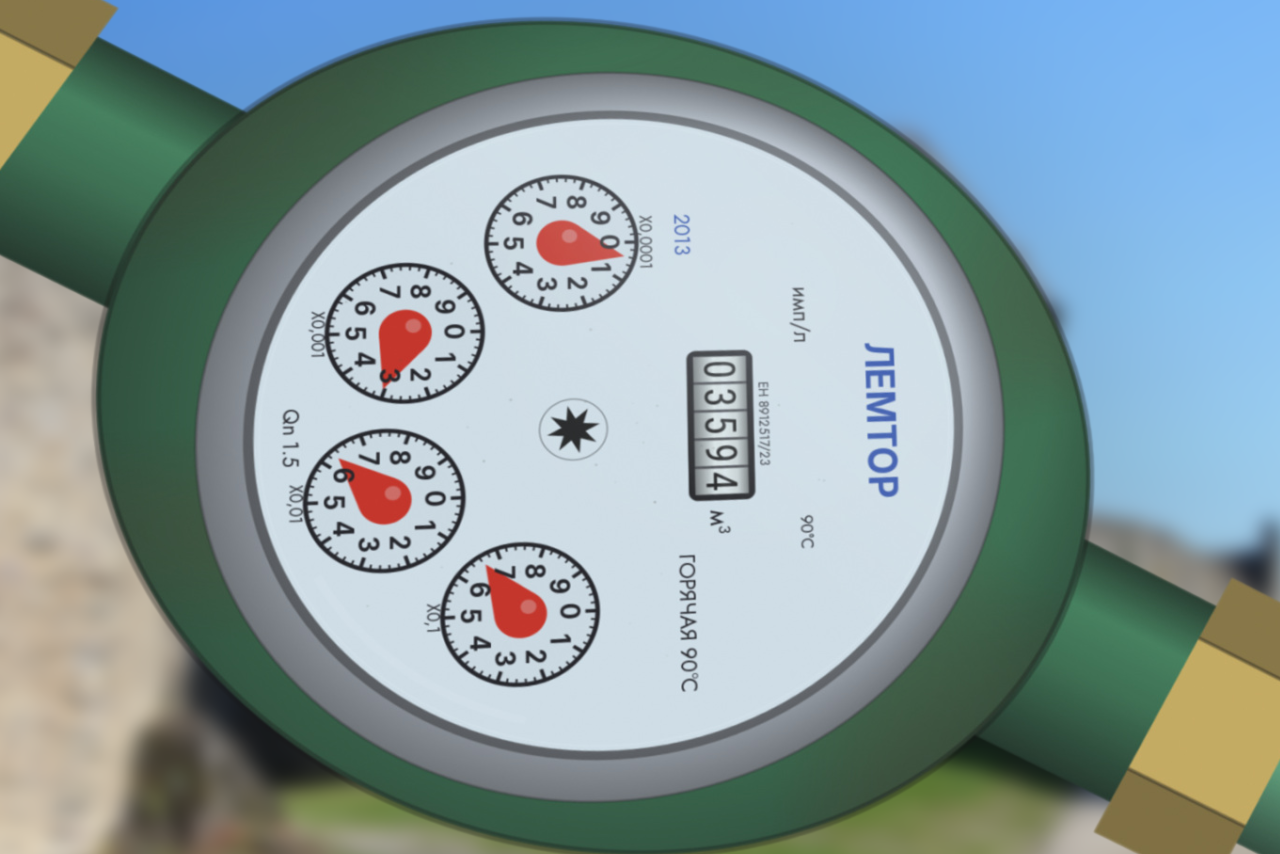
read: 3594.6630 m³
